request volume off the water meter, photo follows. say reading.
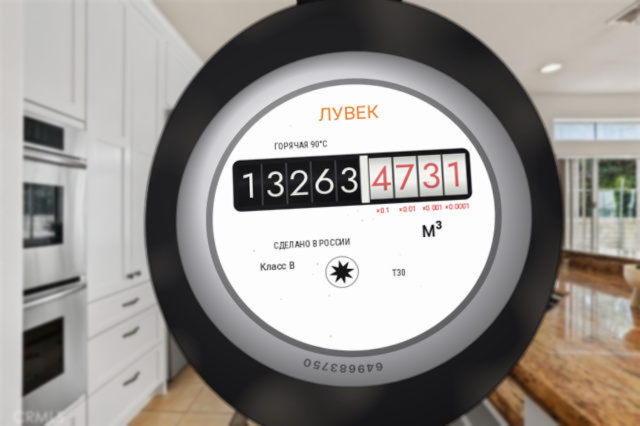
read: 13263.4731 m³
